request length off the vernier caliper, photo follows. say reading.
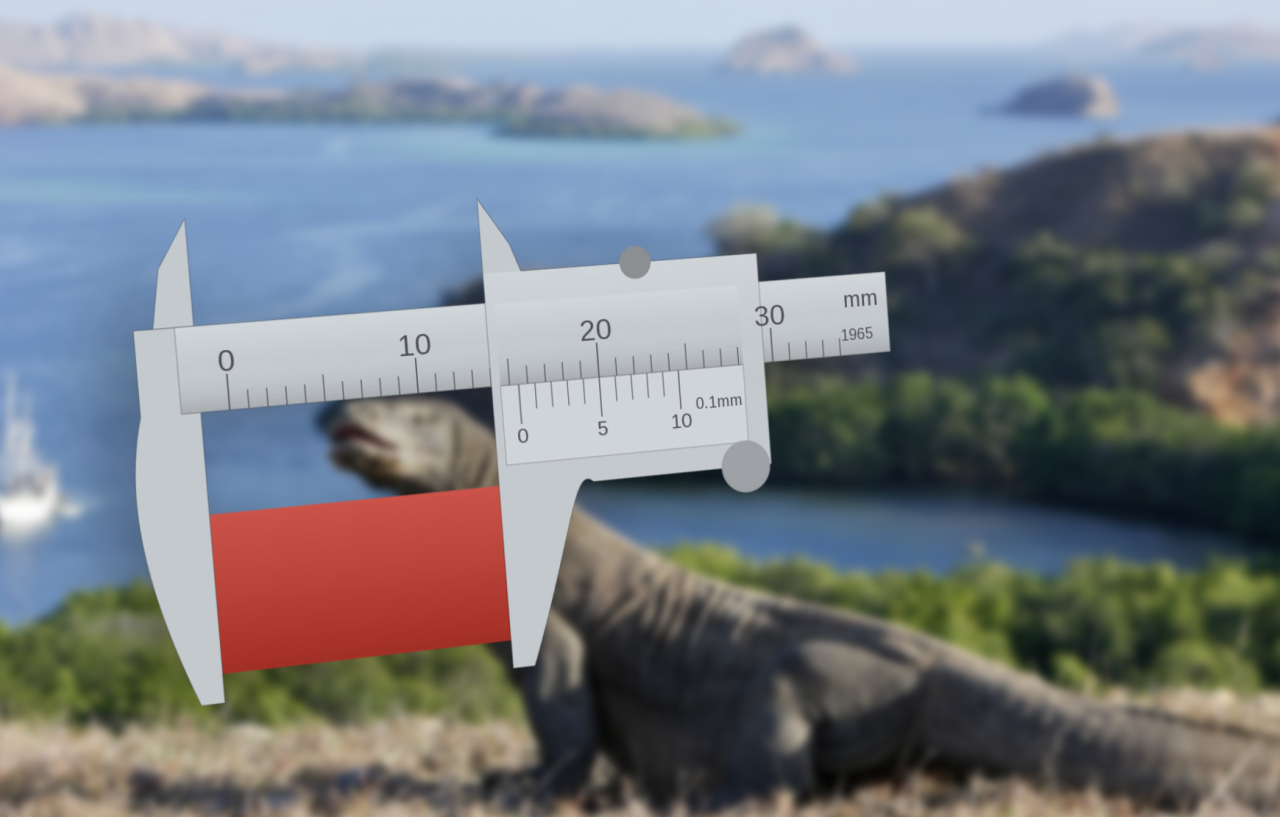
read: 15.5 mm
